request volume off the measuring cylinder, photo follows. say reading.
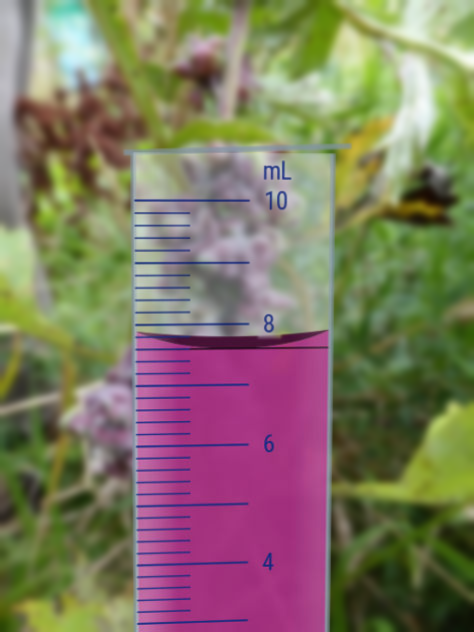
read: 7.6 mL
